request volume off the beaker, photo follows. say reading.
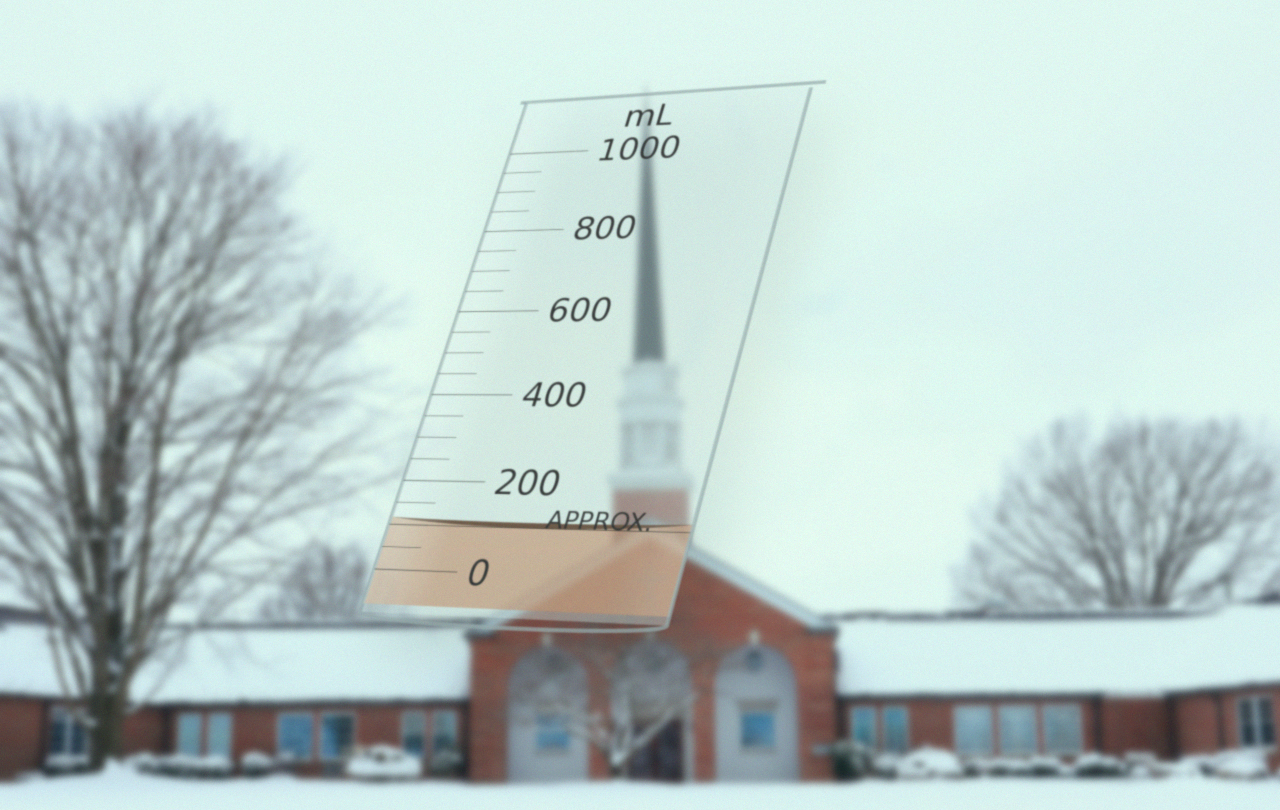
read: 100 mL
